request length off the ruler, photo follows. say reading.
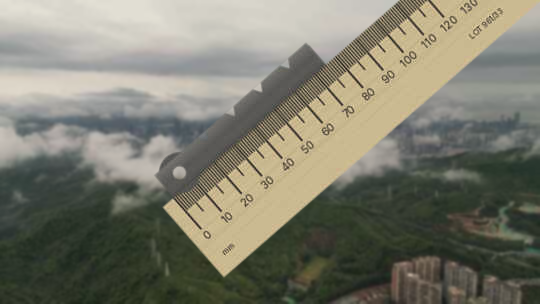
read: 75 mm
